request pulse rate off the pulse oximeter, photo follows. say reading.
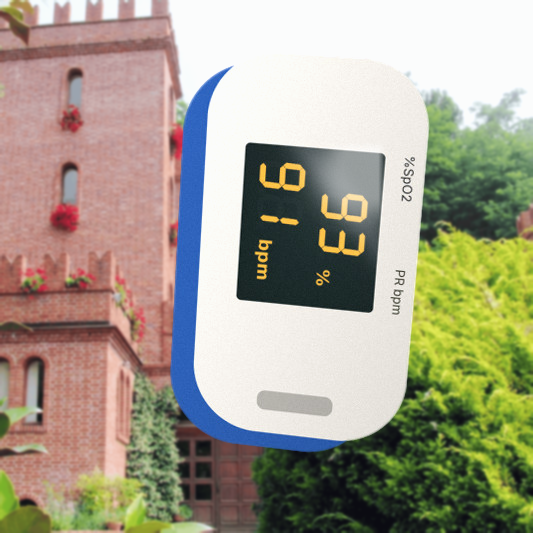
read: 91 bpm
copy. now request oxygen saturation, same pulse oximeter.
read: 93 %
